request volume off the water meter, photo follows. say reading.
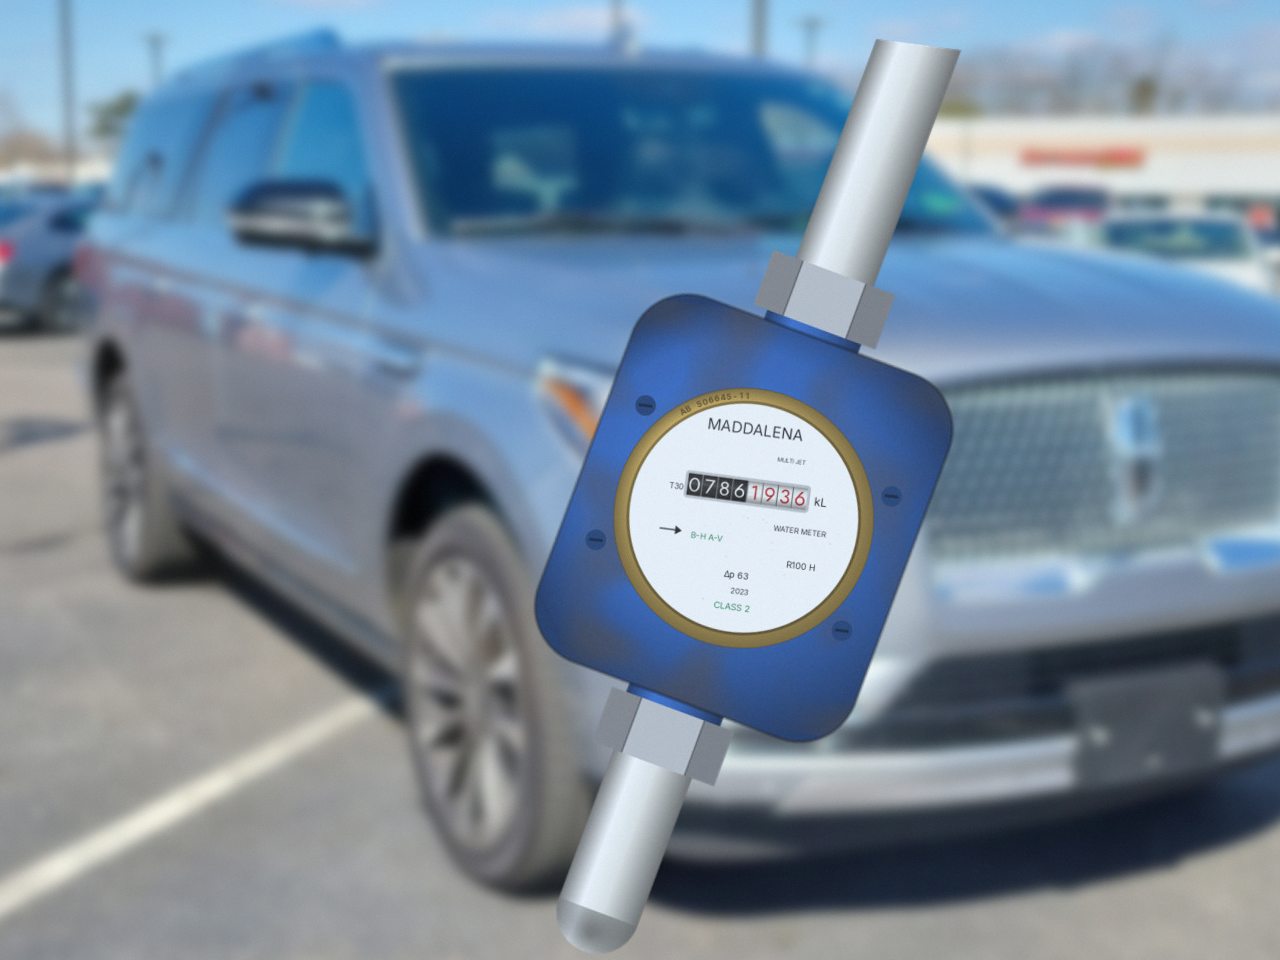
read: 786.1936 kL
